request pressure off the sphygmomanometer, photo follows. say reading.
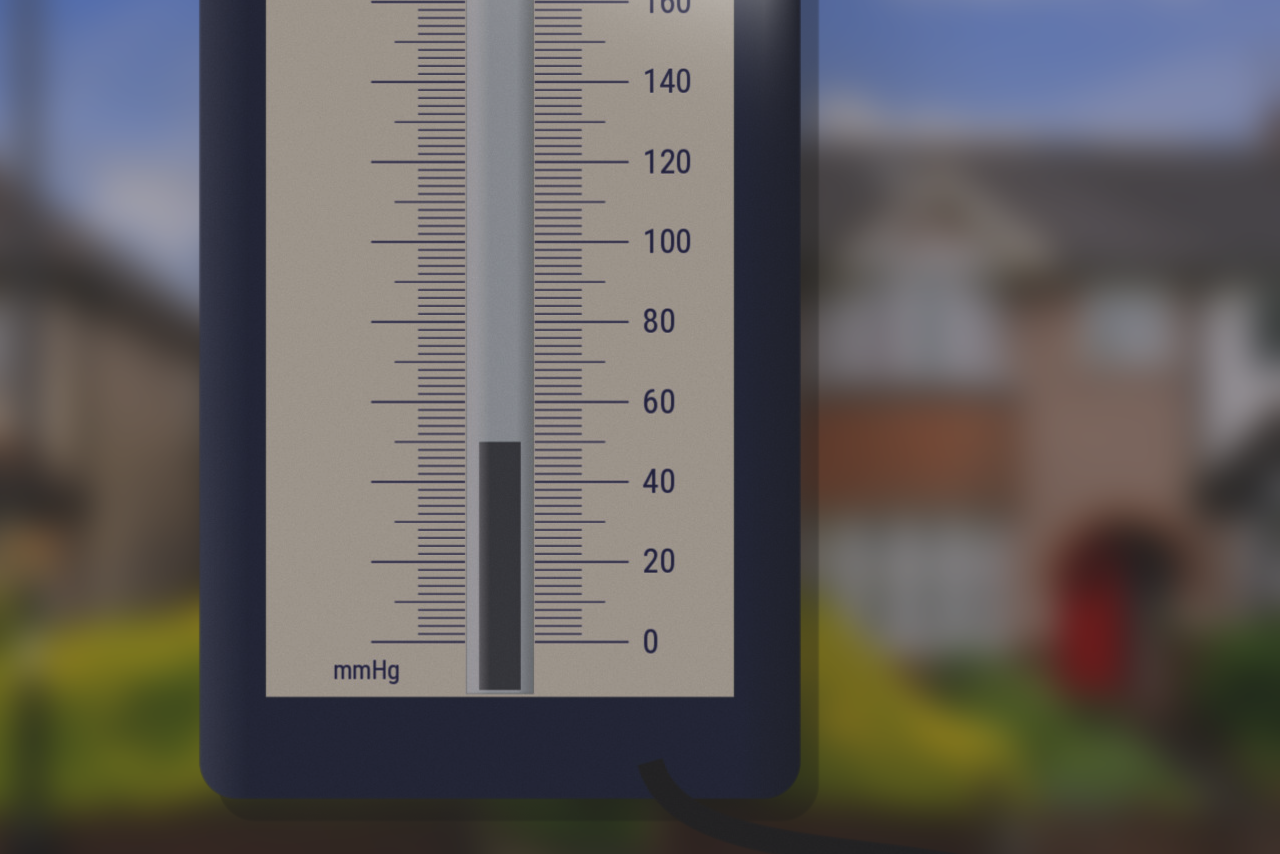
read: 50 mmHg
